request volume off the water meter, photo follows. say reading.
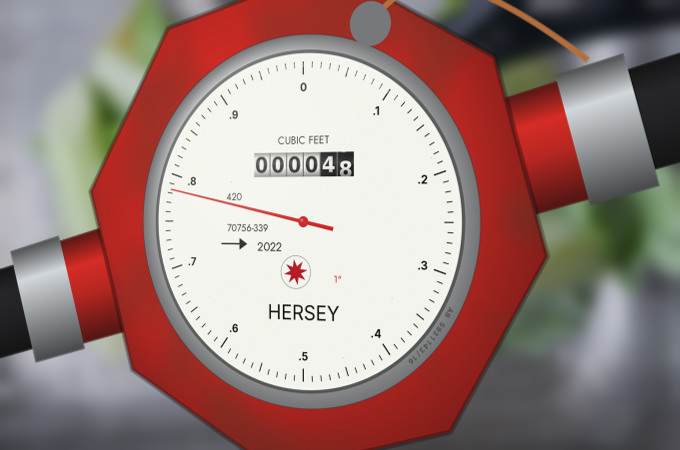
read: 47.78 ft³
